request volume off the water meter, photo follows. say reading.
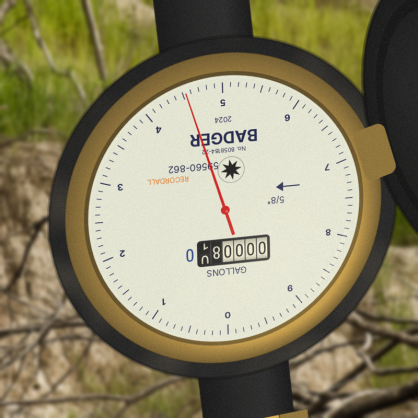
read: 804.5 gal
